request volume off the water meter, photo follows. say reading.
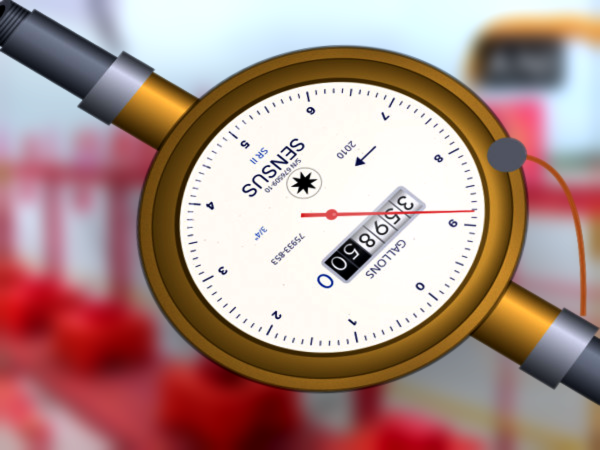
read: 3598498.8 gal
